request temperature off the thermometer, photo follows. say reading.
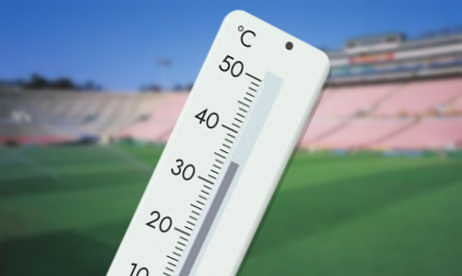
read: 35 °C
